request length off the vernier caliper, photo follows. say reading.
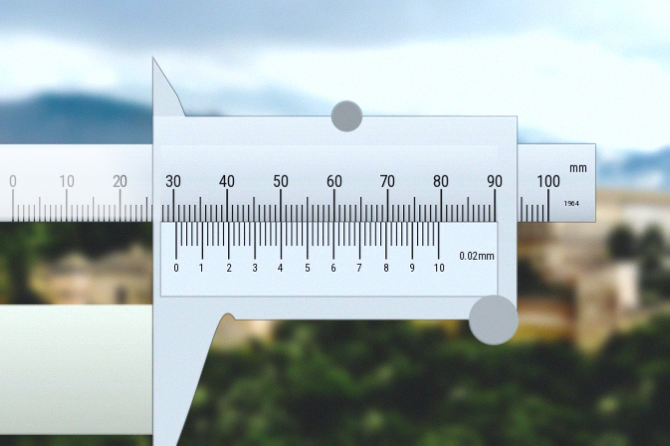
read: 30.5 mm
